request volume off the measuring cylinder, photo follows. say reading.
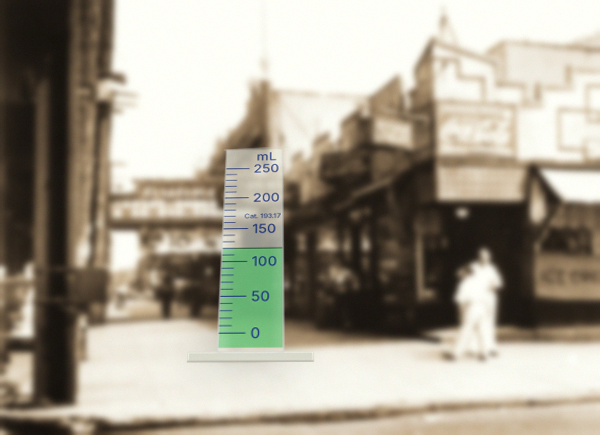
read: 120 mL
